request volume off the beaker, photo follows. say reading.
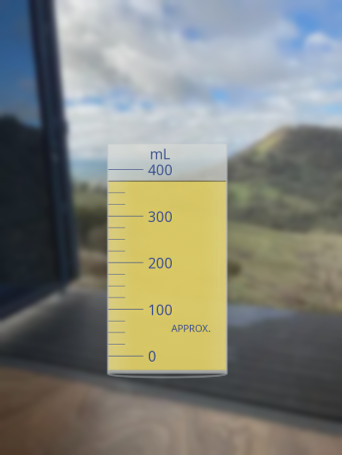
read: 375 mL
